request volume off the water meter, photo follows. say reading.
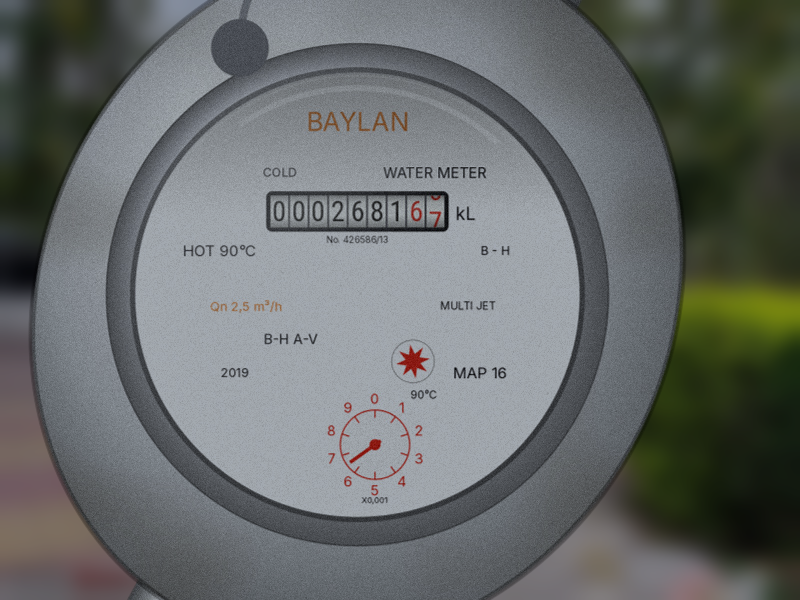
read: 2681.666 kL
